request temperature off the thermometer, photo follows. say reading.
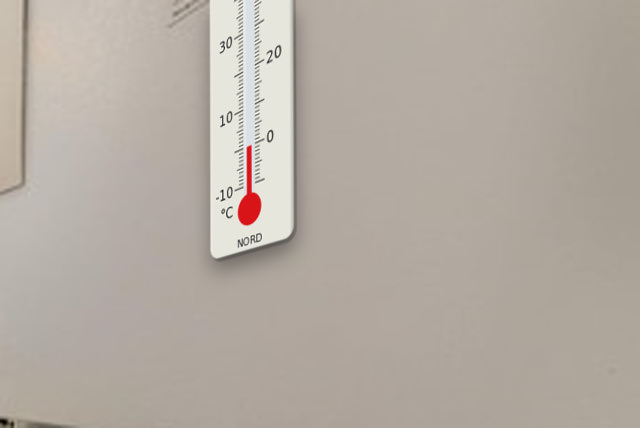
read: 0 °C
